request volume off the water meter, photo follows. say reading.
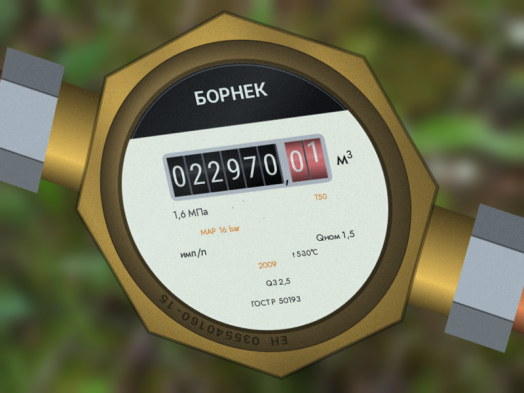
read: 22970.01 m³
